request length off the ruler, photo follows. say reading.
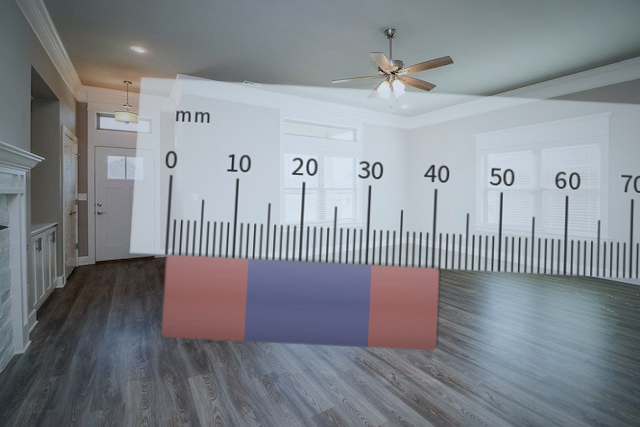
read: 41 mm
